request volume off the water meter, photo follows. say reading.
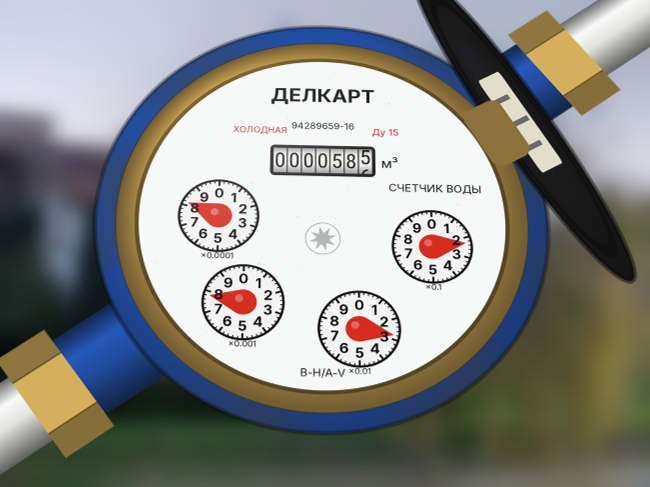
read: 585.2278 m³
